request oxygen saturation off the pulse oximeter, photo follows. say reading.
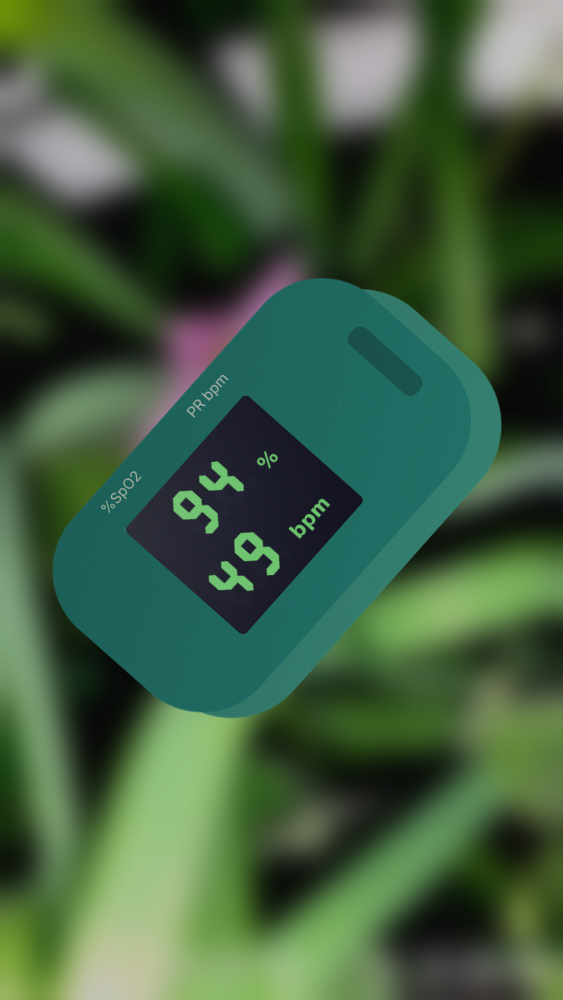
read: 94 %
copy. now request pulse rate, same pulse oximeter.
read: 49 bpm
